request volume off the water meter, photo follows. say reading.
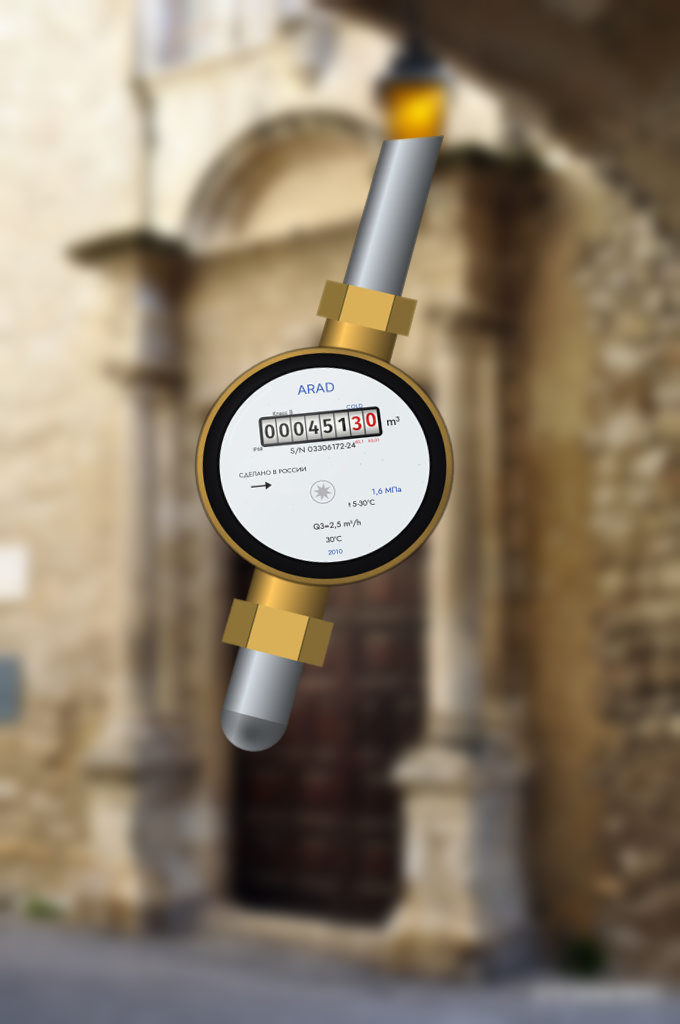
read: 451.30 m³
